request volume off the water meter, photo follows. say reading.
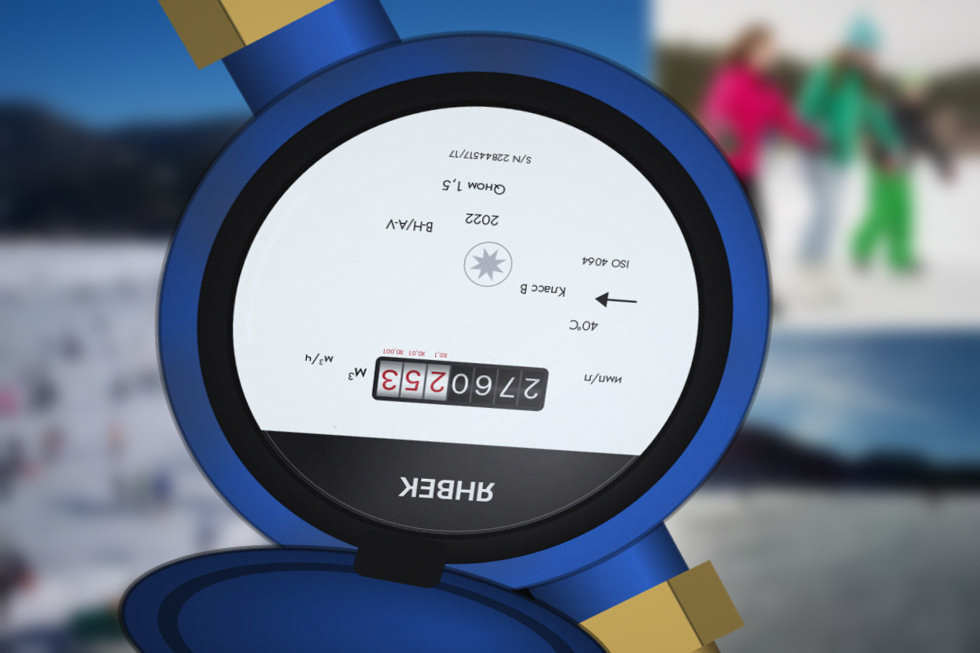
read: 2760.253 m³
